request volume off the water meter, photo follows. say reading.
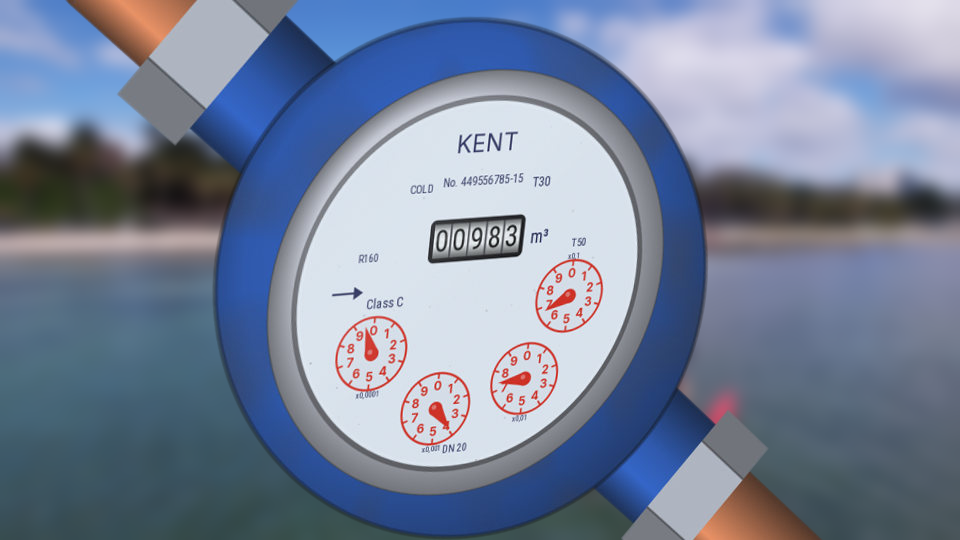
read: 983.6739 m³
